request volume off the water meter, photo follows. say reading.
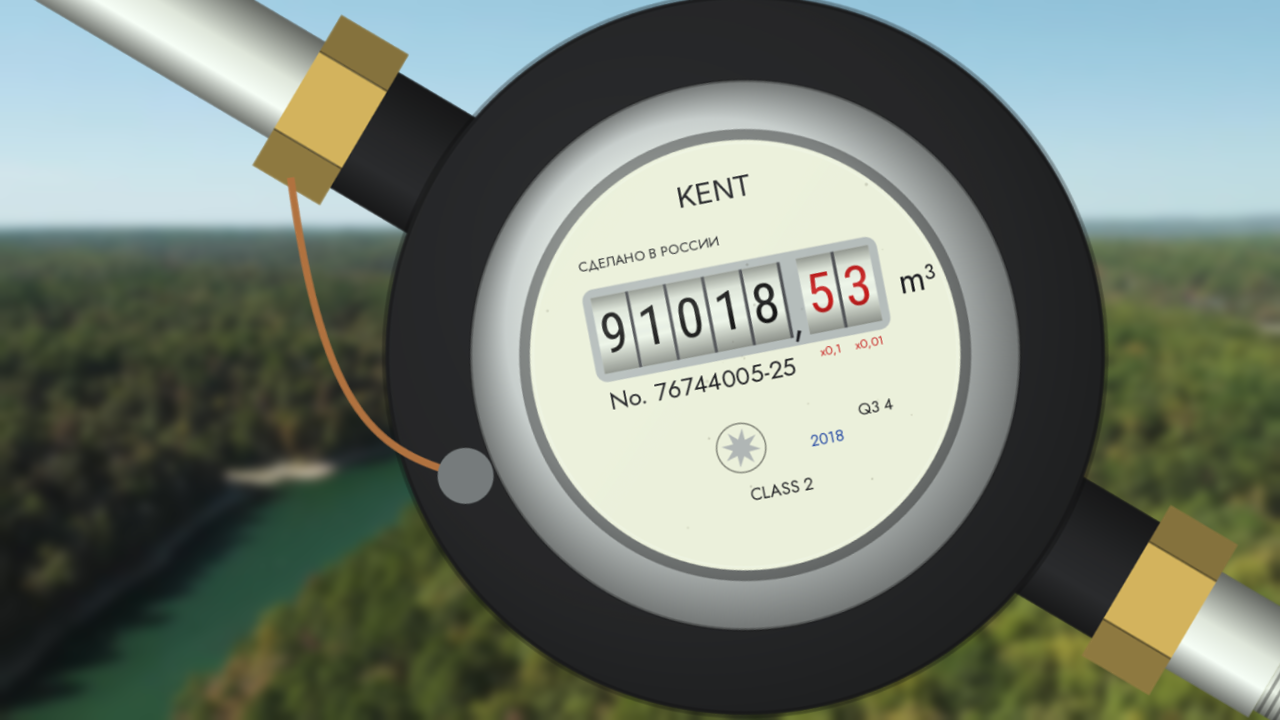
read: 91018.53 m³
